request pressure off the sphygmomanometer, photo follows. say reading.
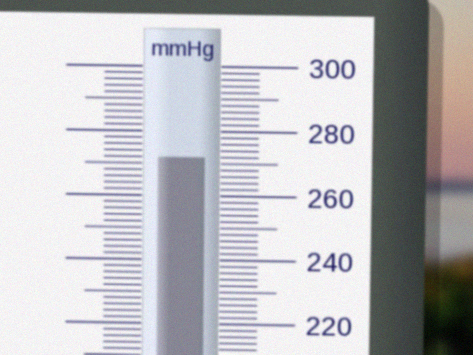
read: 272 mmHg
